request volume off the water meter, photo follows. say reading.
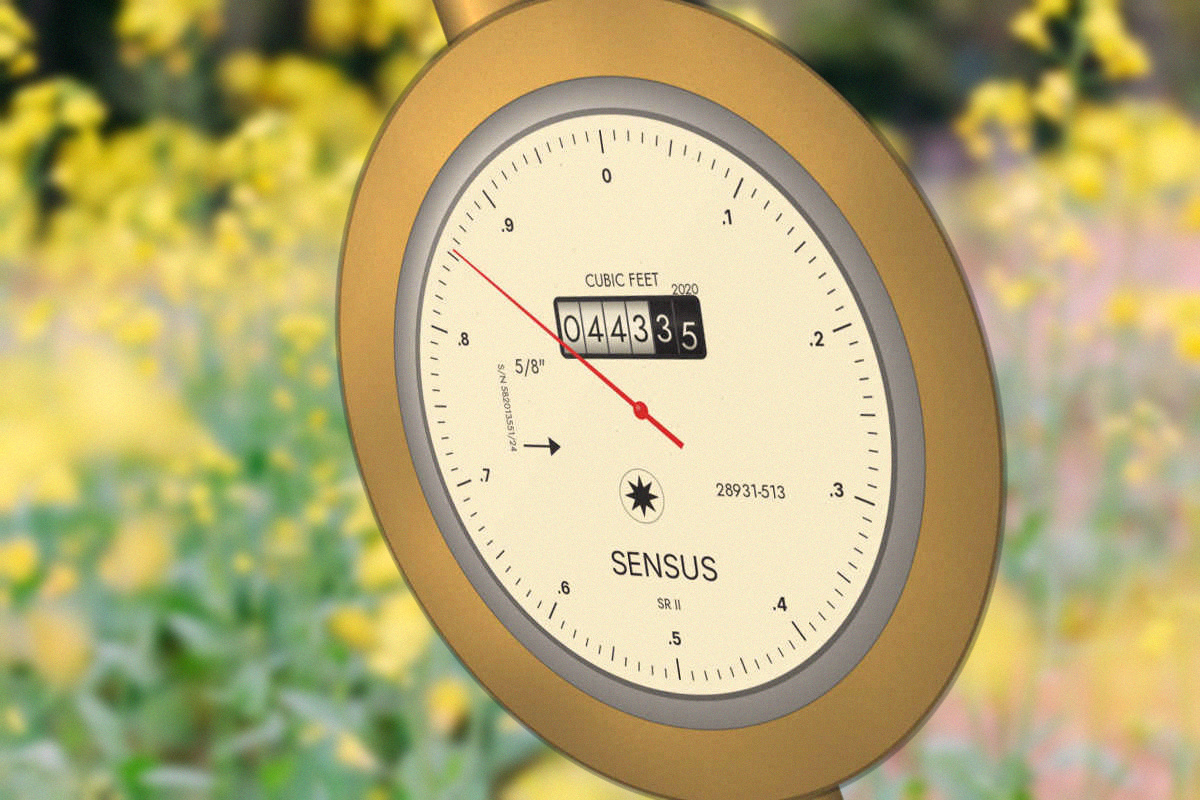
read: 44334.85 ft³
